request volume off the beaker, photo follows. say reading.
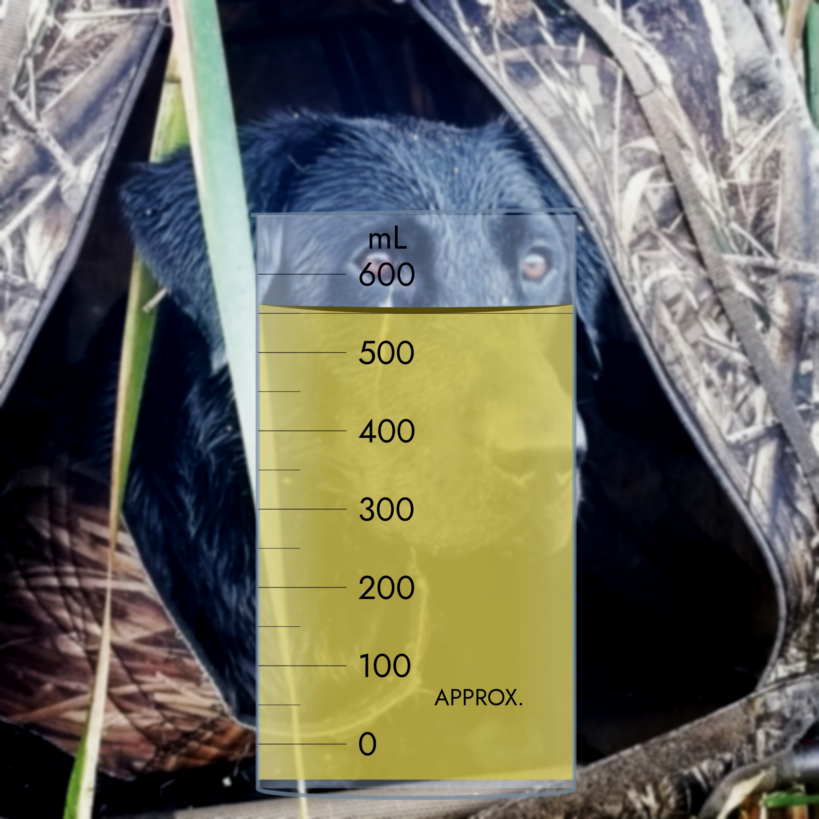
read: 550 mL
